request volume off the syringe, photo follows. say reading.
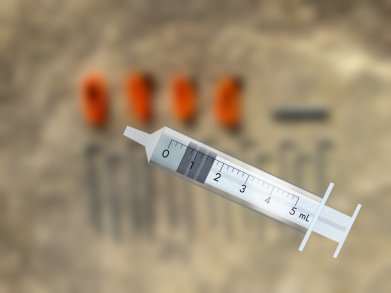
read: 0.6 mL
